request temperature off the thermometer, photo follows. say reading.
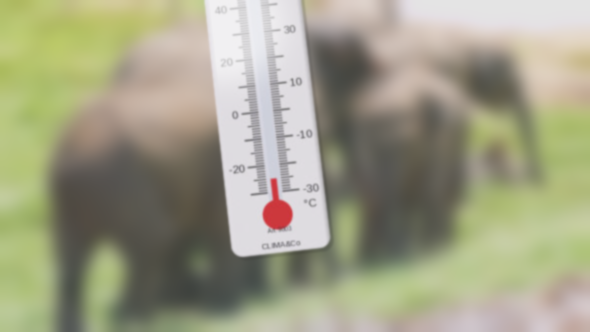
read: -25 °C
